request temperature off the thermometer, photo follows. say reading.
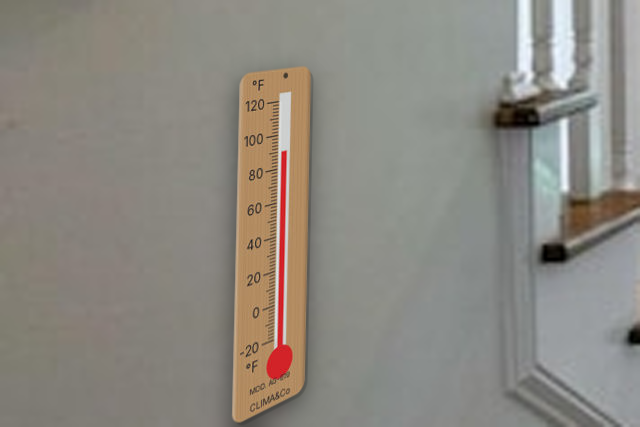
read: 90 °F
